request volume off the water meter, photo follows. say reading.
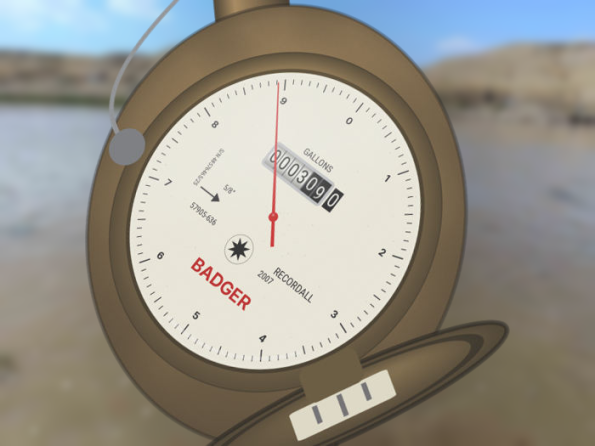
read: 3088.9 gal
